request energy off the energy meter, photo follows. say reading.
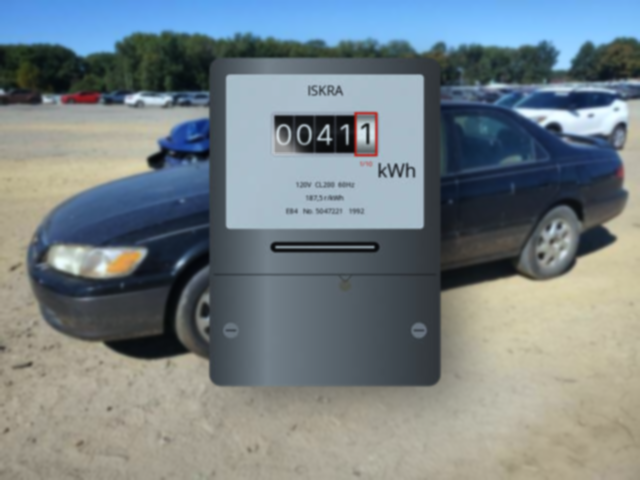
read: 41.1 kWh
